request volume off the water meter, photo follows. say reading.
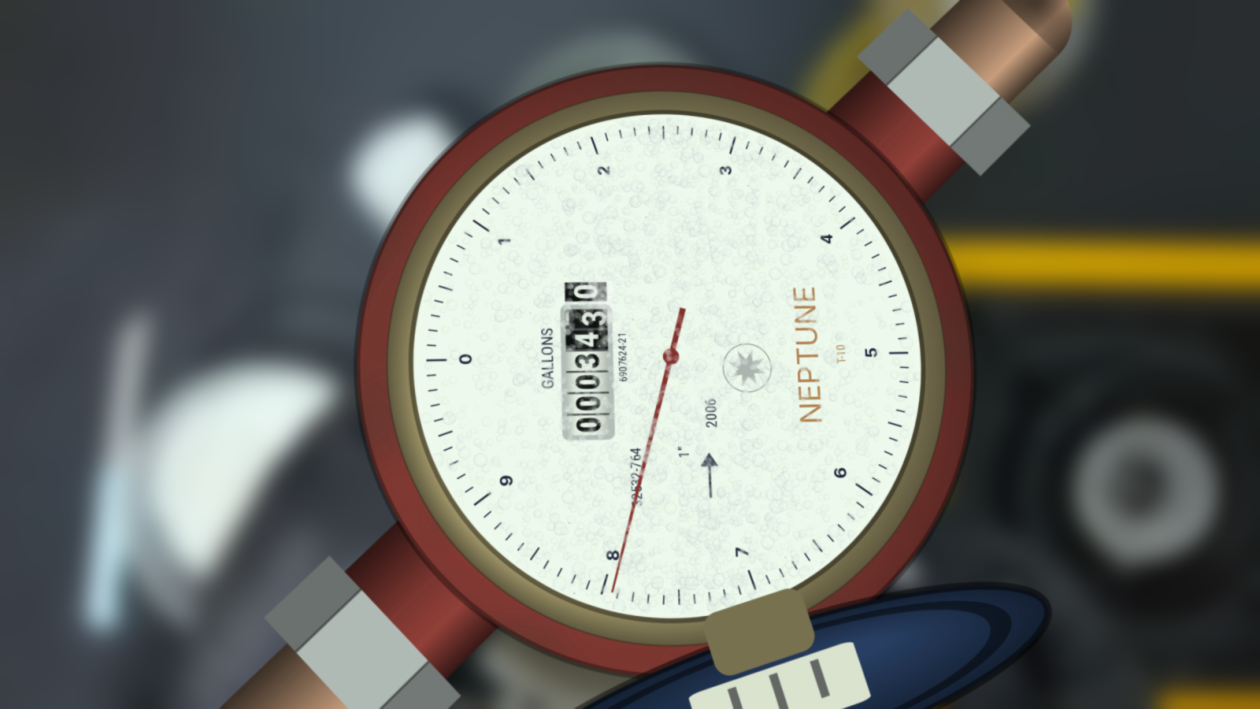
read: 3427.9 gal
